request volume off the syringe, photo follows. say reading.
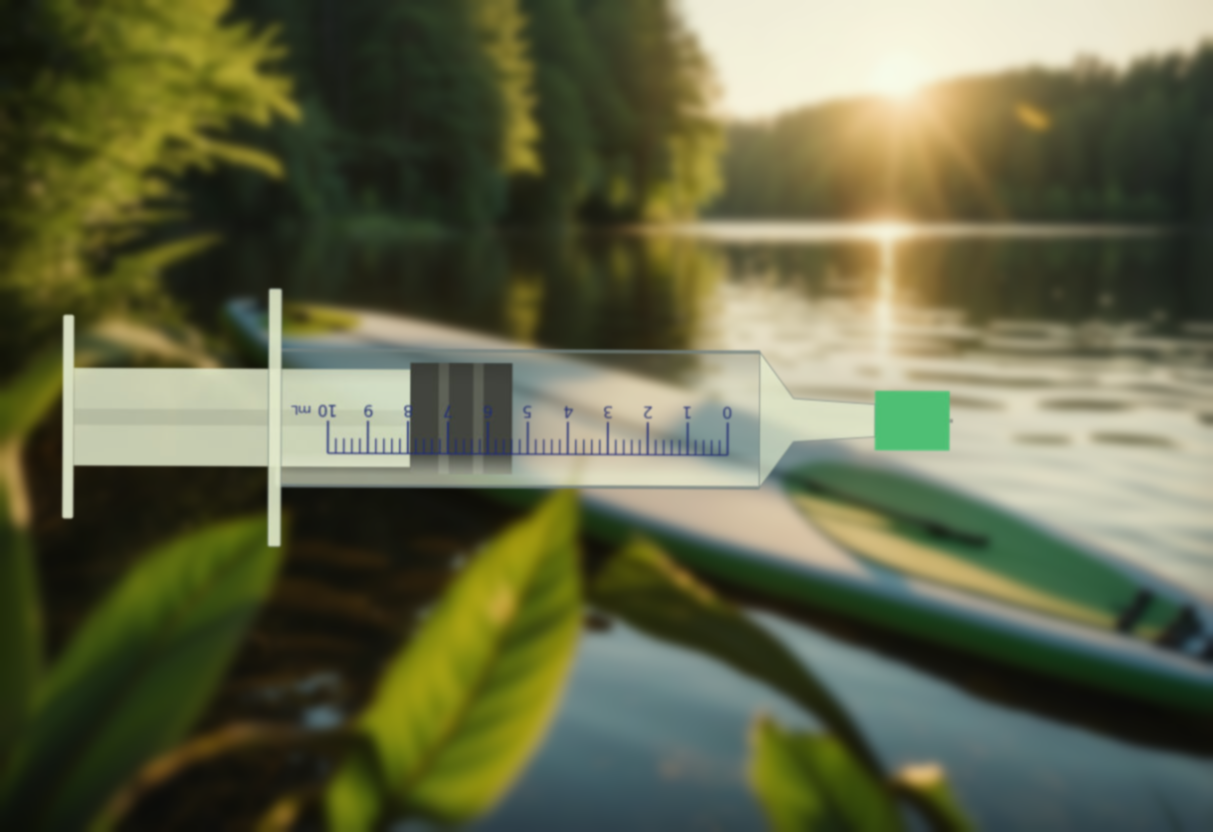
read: 5.4 mL
